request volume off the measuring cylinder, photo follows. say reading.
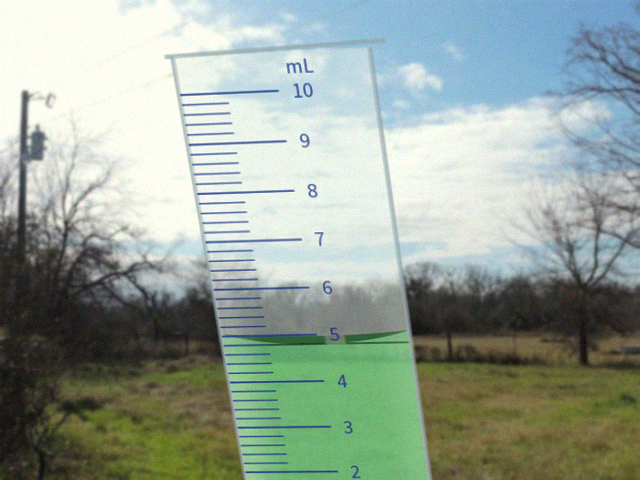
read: 4.8 mL
